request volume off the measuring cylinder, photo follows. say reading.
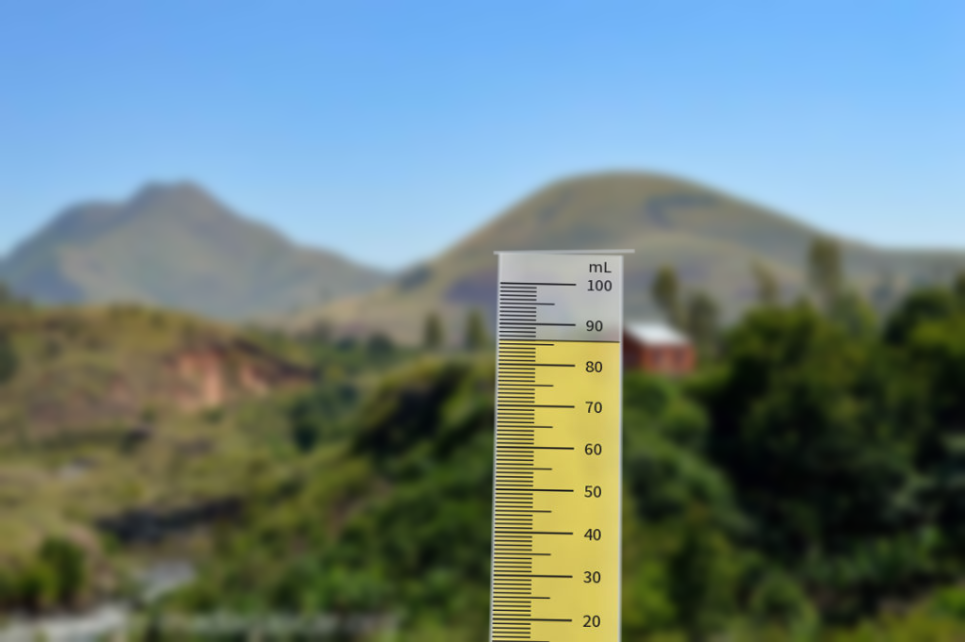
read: 86 mL
